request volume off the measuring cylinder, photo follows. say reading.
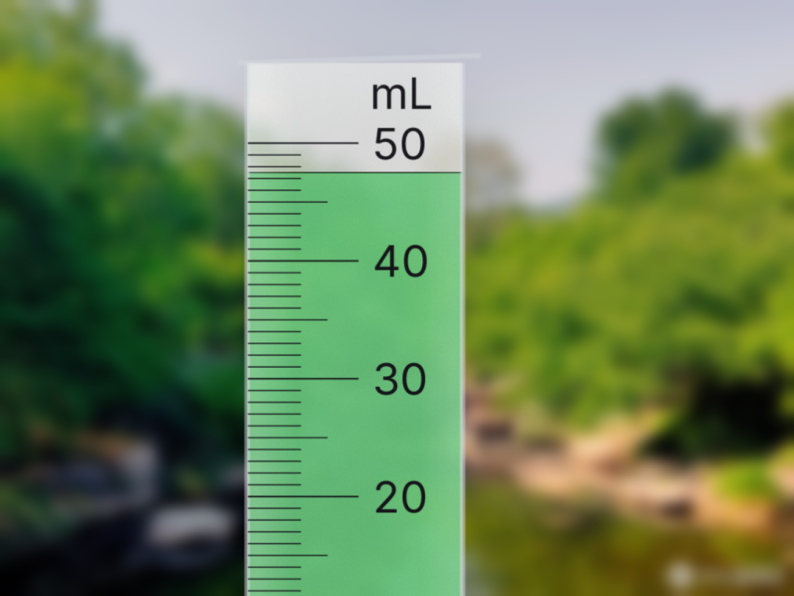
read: 47.5 mL
